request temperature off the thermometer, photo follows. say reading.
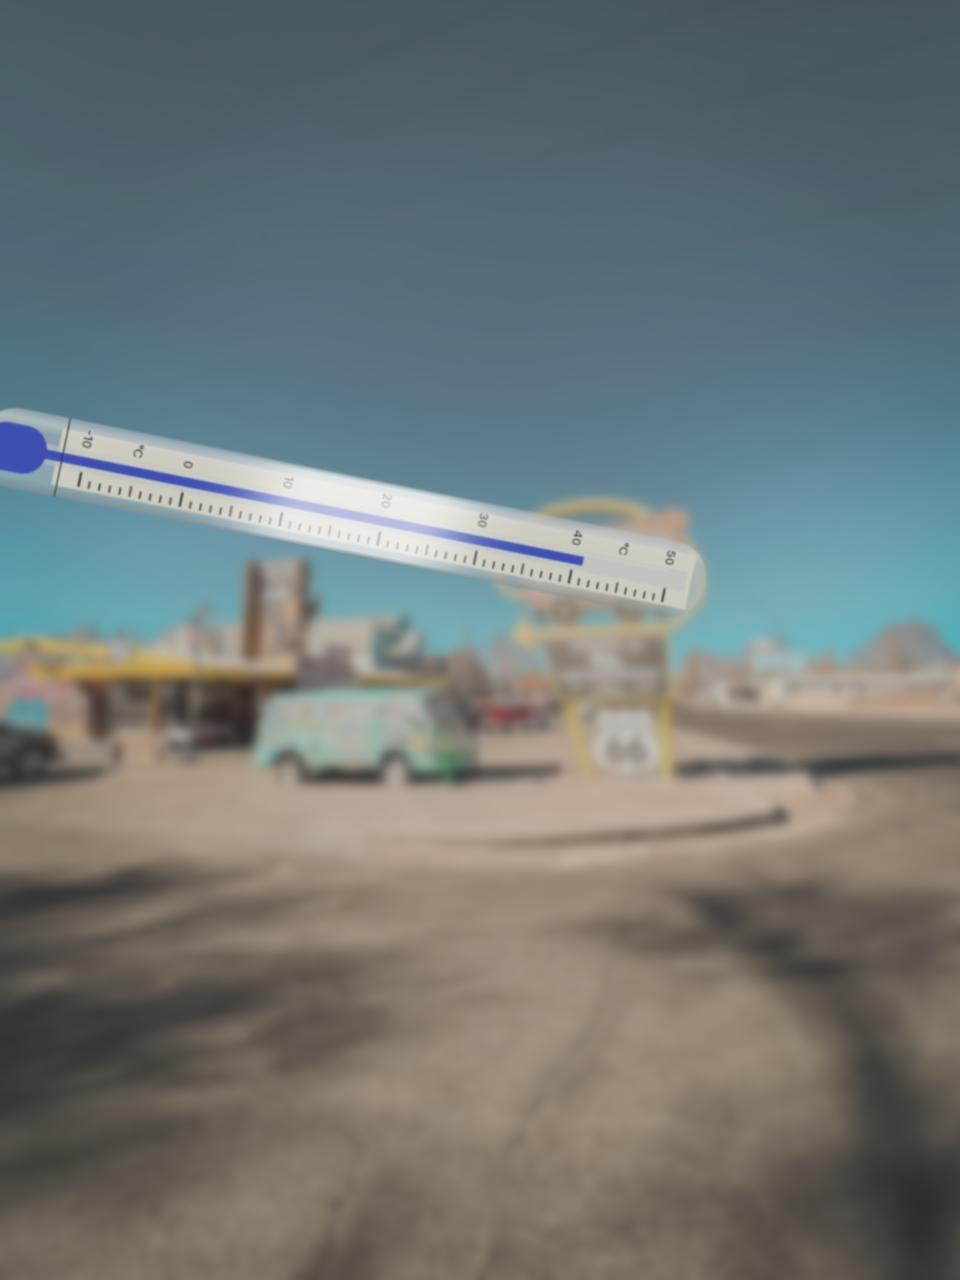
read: 41 °C
